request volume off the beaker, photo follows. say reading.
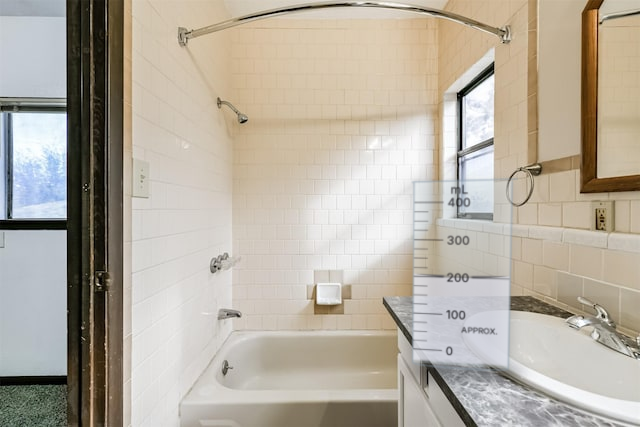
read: 200 mL
